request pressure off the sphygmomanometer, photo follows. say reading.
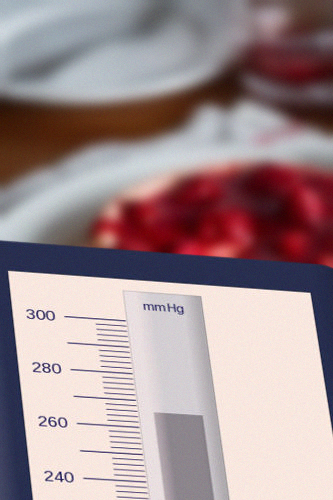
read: 266 mmHg
